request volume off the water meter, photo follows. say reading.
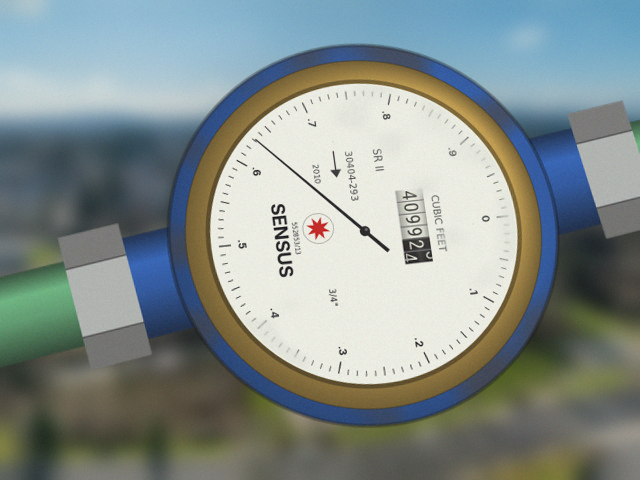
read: 409923.63 ft³
